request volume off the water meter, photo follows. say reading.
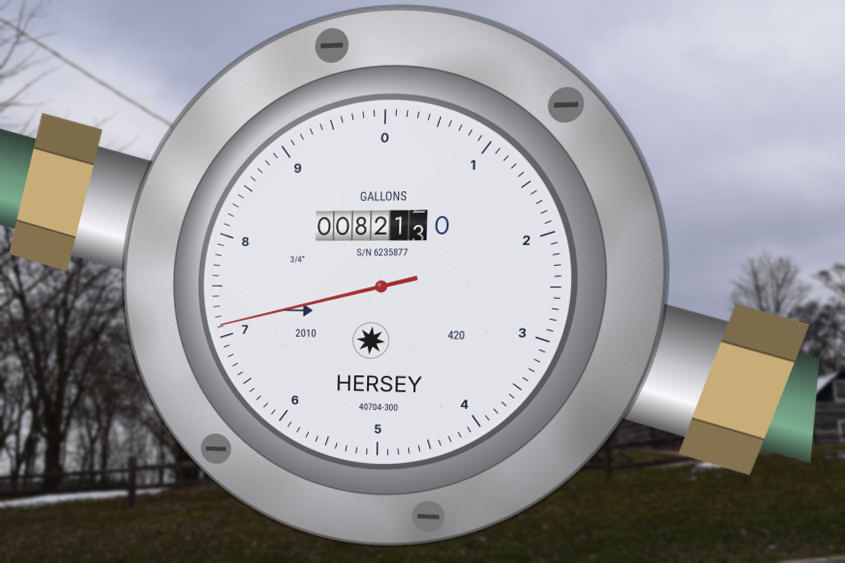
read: 82127.1 gal
